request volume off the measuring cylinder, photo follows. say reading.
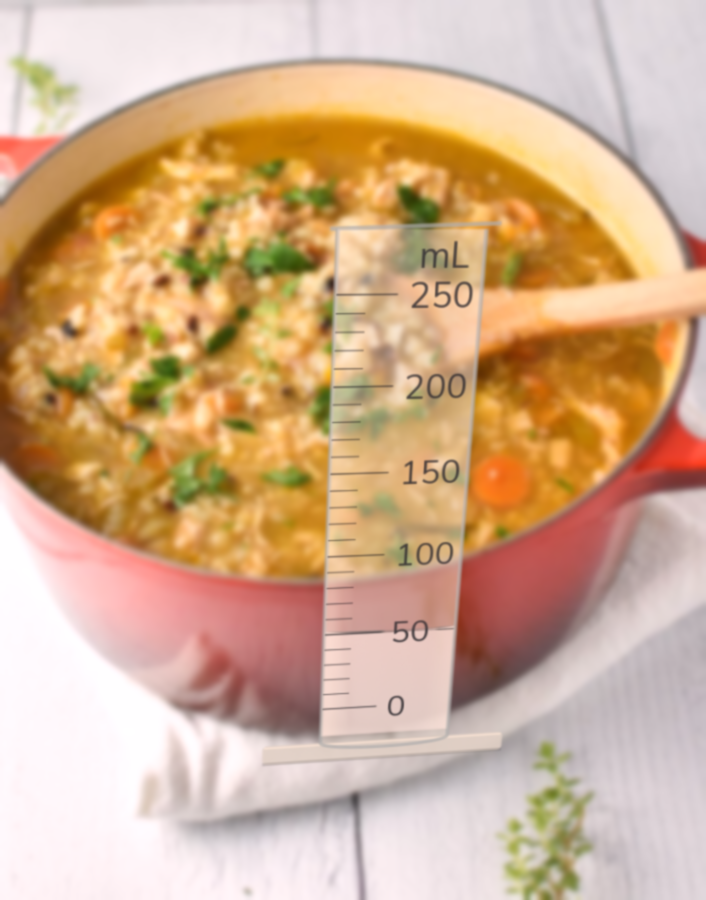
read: 50 mL
